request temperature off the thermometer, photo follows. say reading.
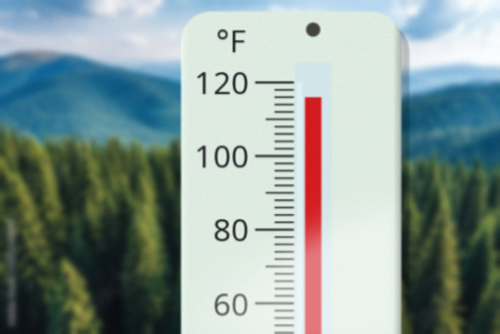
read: 116 °F
